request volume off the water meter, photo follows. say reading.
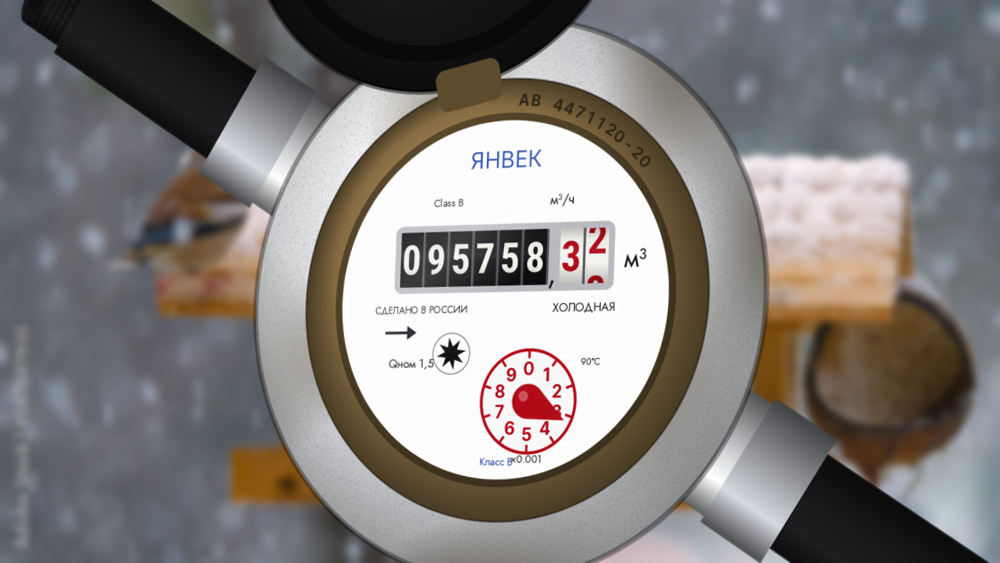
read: 95758.323 m³
